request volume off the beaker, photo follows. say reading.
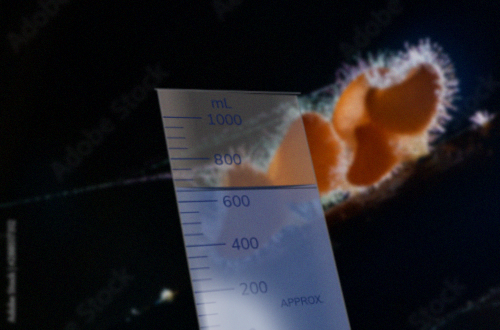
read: 650 mL
